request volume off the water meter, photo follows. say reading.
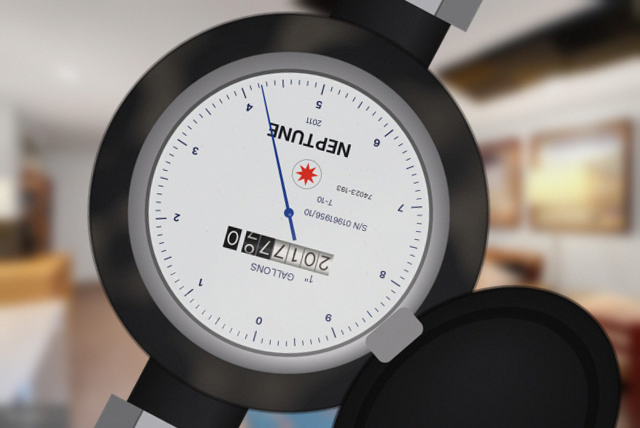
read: 2017764.2 gal
